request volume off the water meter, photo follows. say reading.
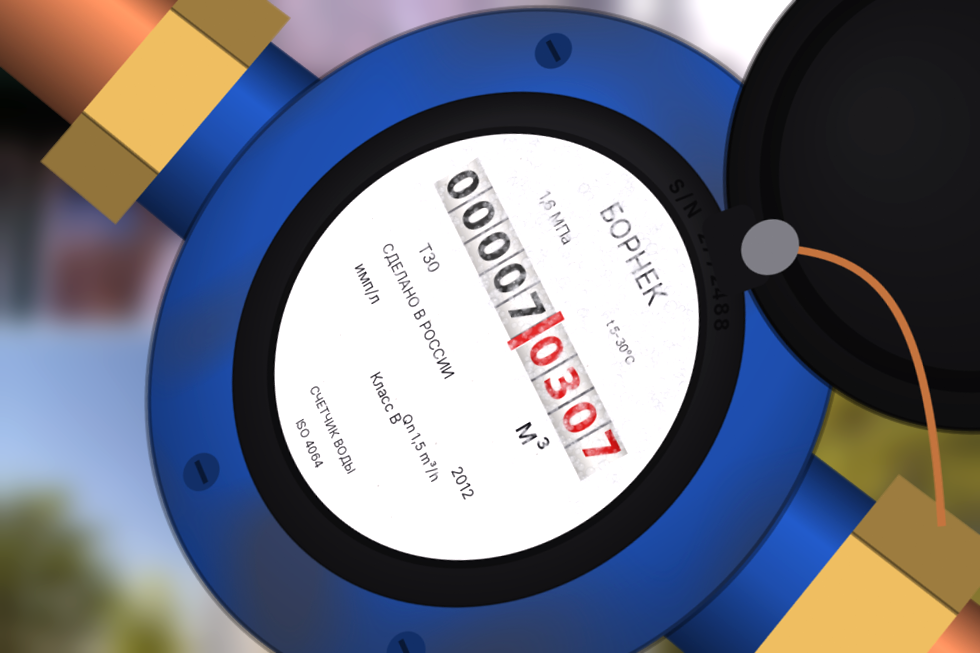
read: 7.0307 m³
